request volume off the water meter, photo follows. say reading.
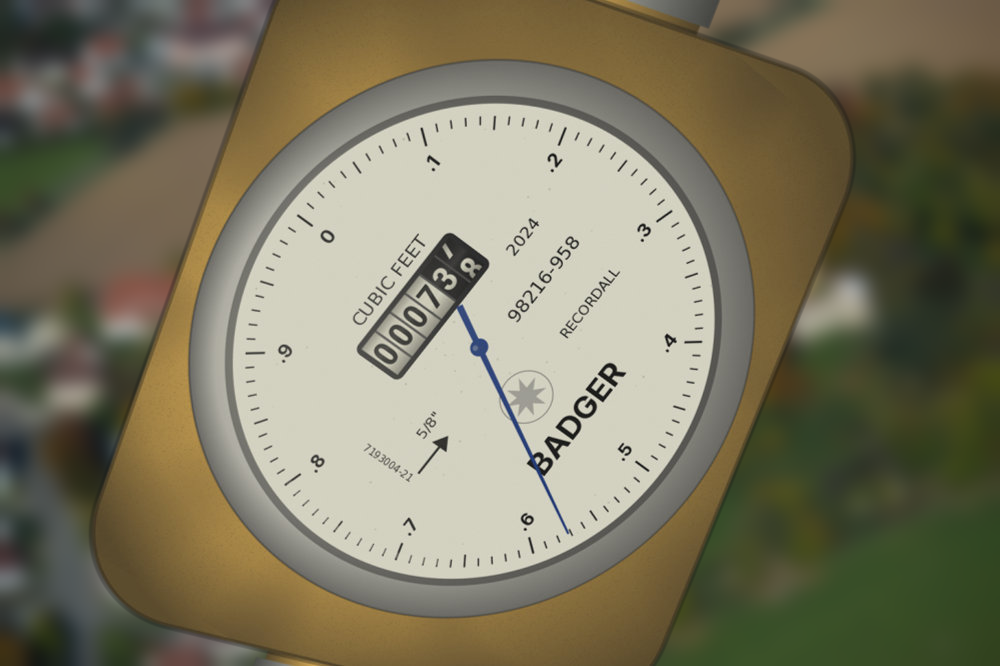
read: 737.57 ft³
